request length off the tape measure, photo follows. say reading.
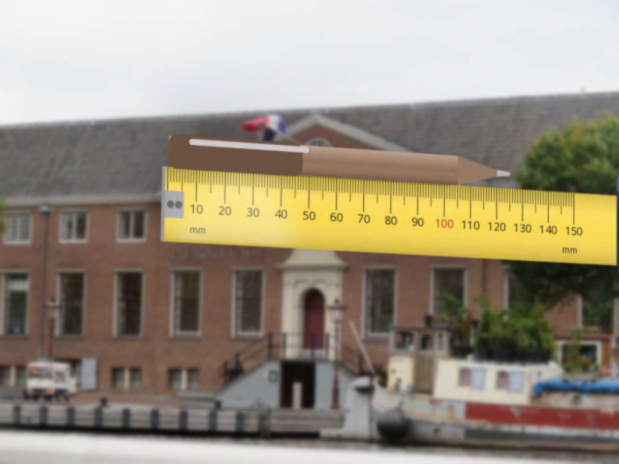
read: 125 mm
